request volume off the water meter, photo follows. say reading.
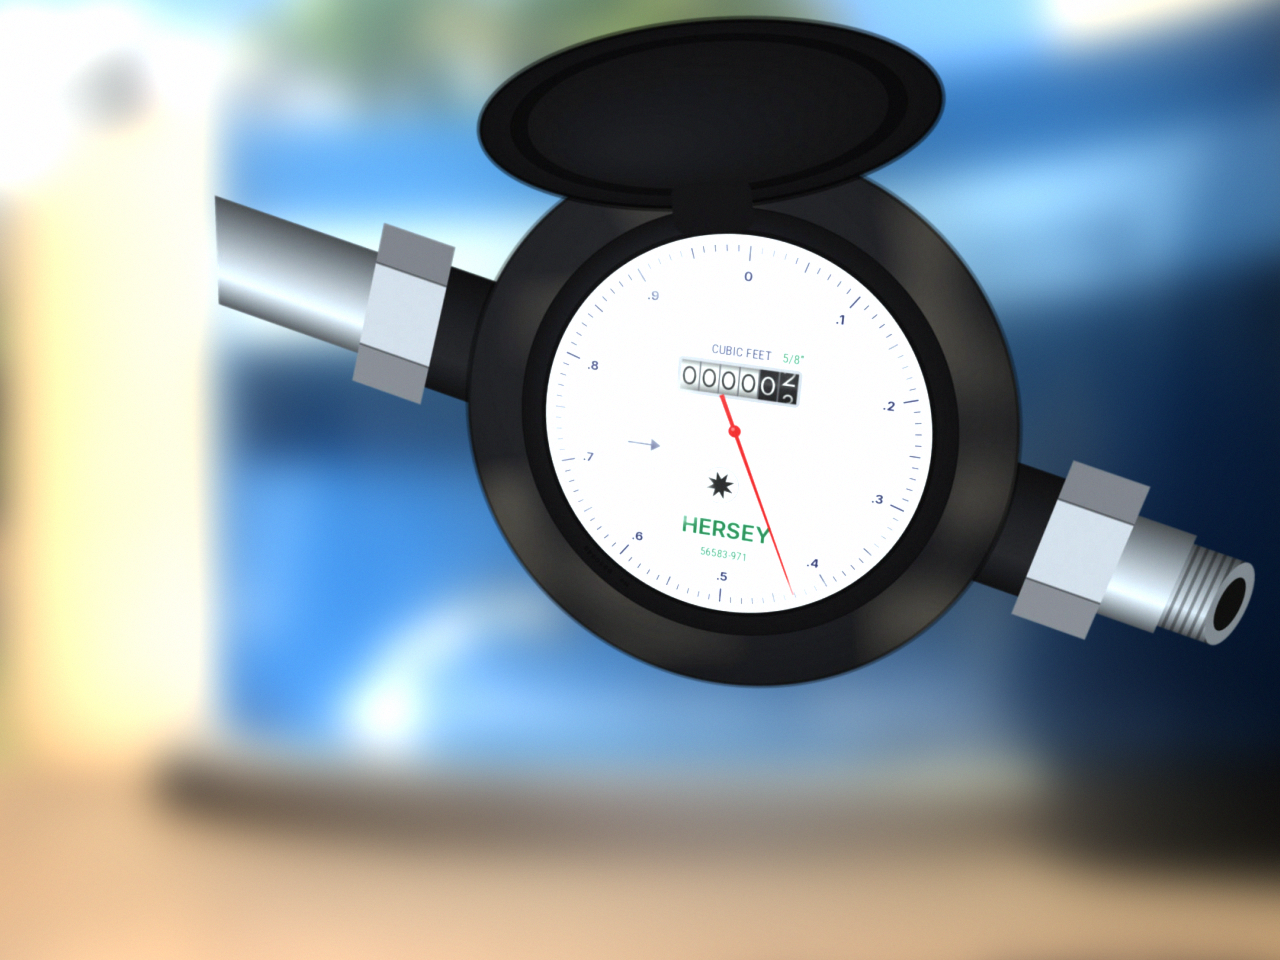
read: 2.43 ft³
